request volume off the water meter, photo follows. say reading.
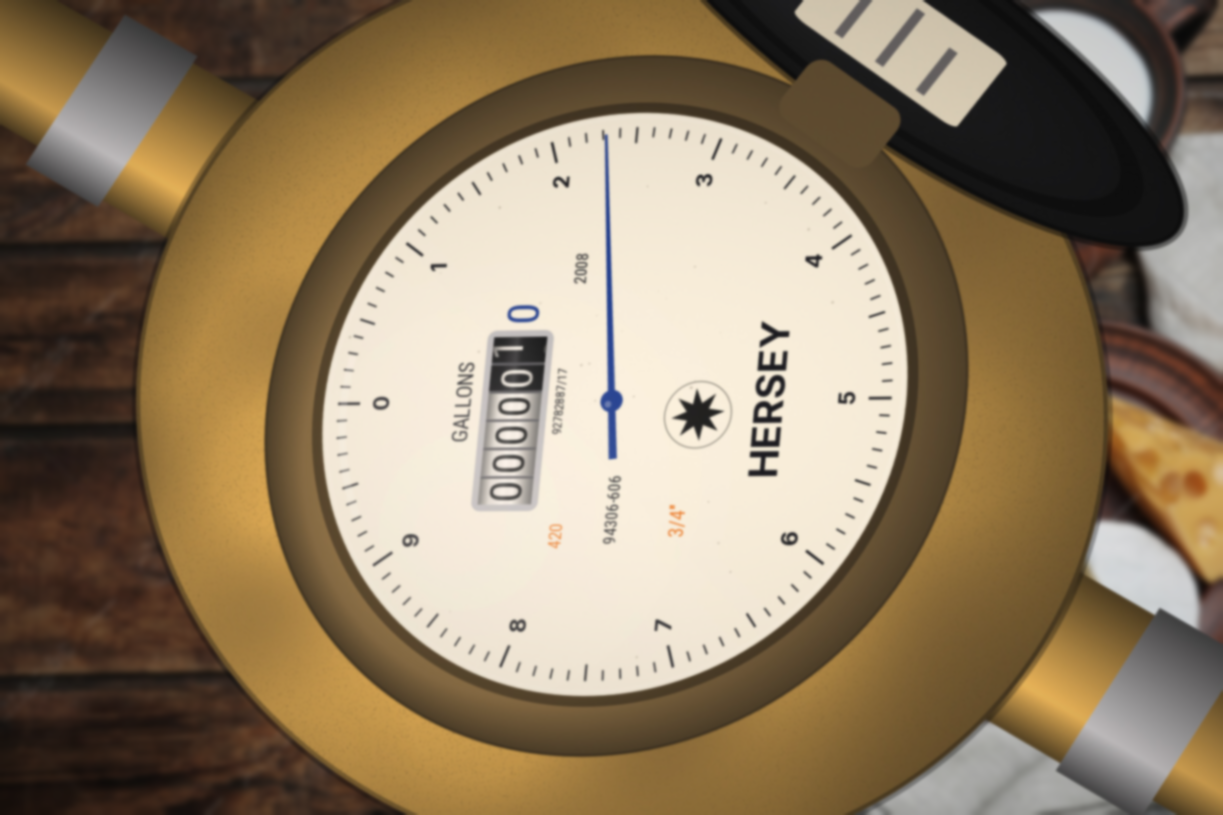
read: 12.3 gal
